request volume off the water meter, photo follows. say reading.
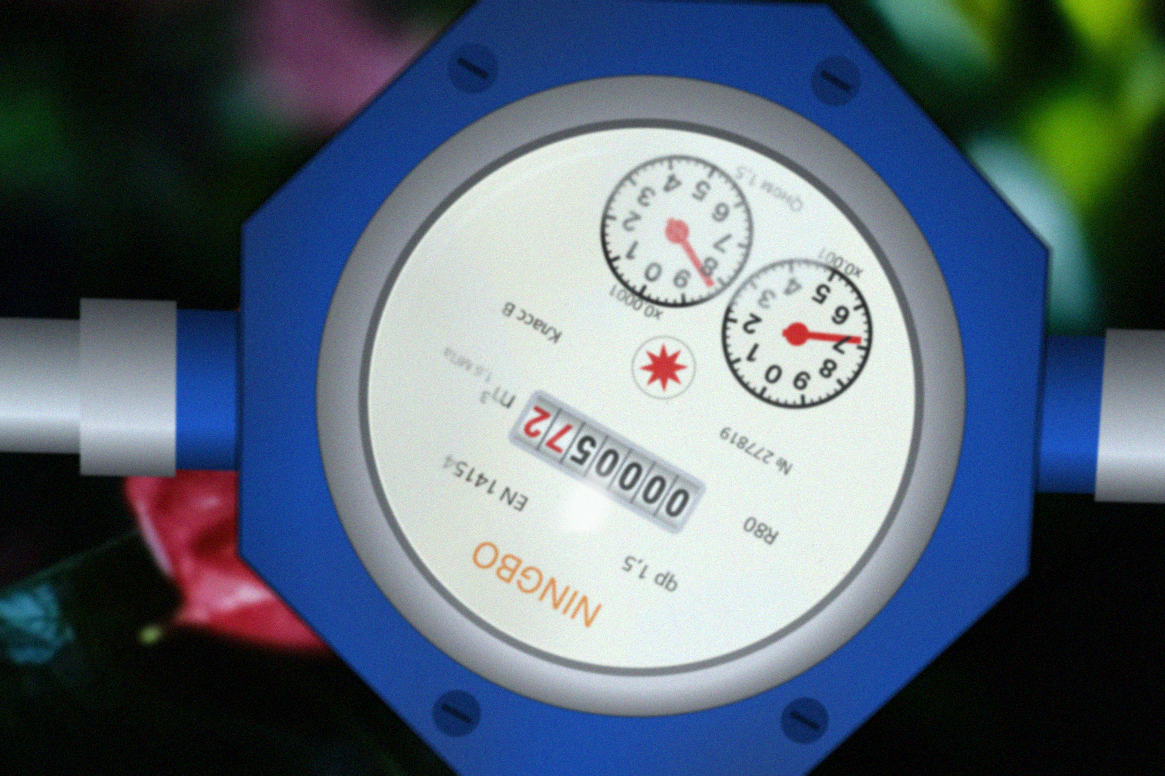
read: 5.7268 m³
